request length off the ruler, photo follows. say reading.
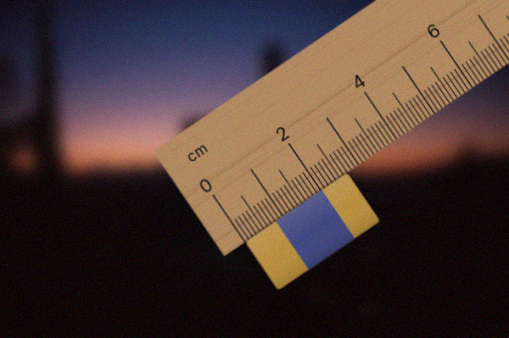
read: 2.7 cm
